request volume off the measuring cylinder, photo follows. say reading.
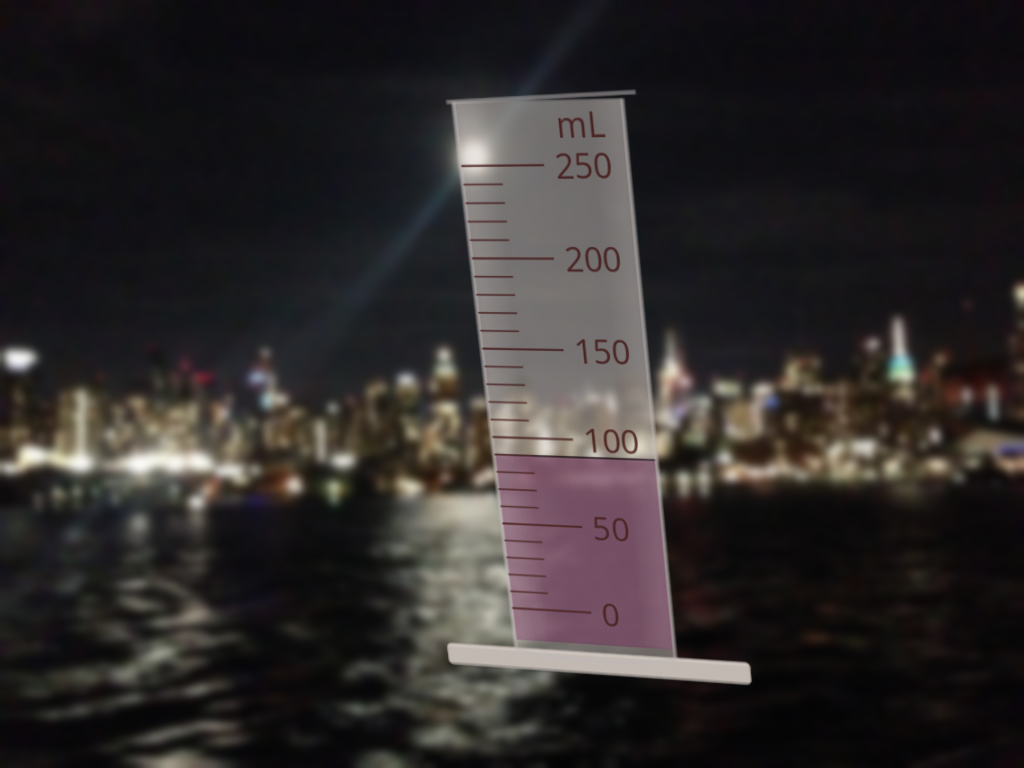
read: 90 mL
